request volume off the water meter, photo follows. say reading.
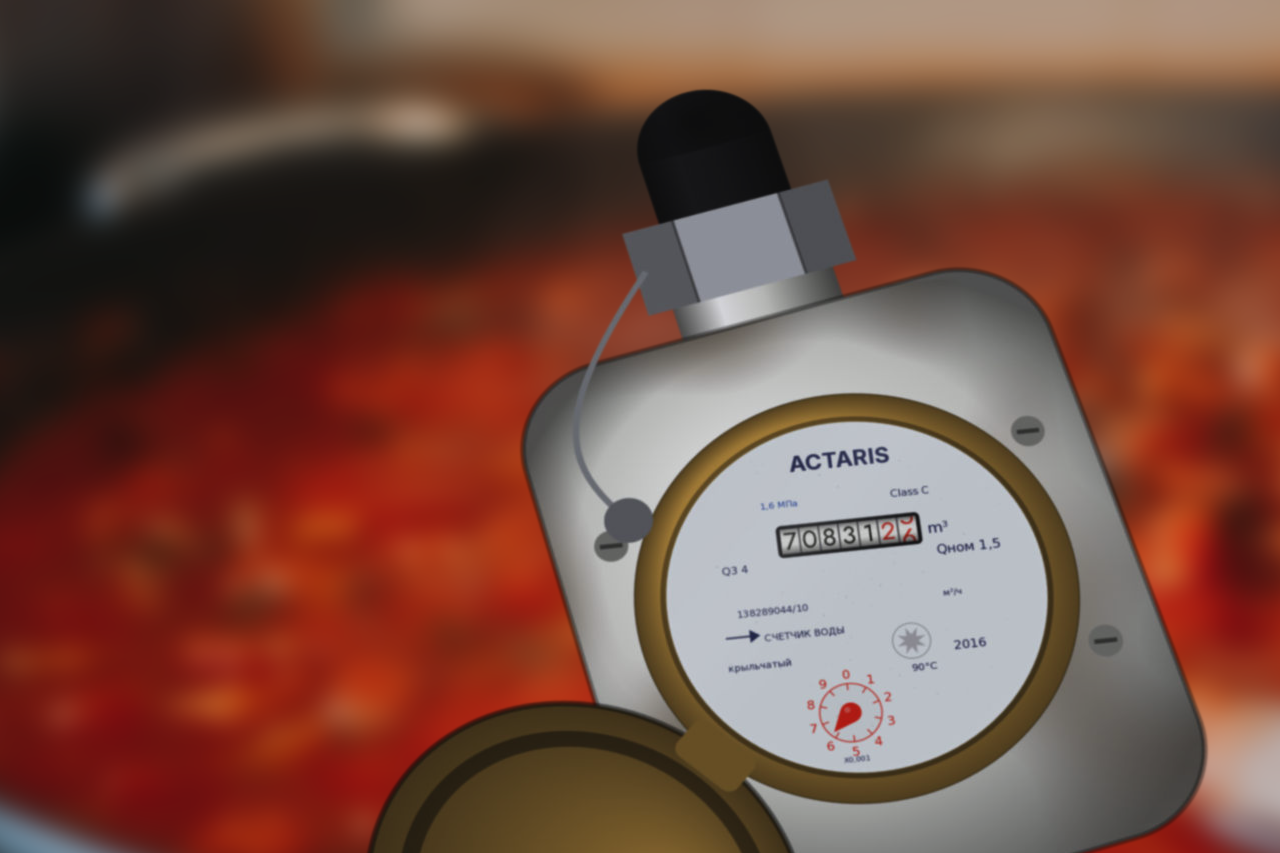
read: 70831.256 m³
